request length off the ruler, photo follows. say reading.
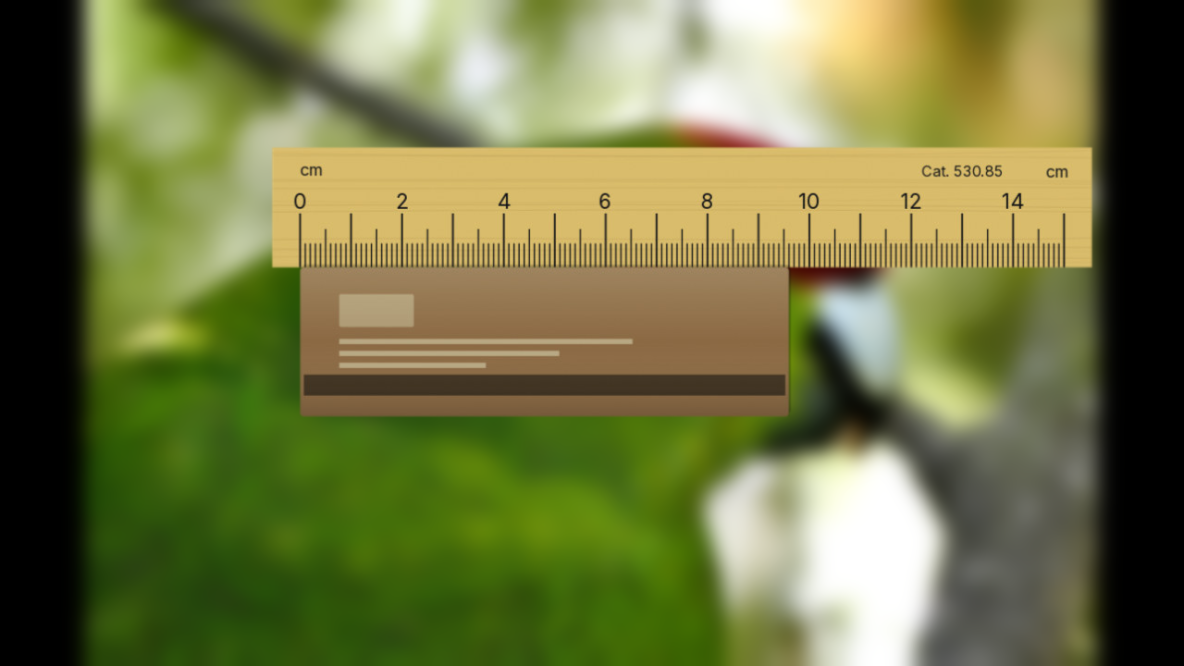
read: 9.6 cm
